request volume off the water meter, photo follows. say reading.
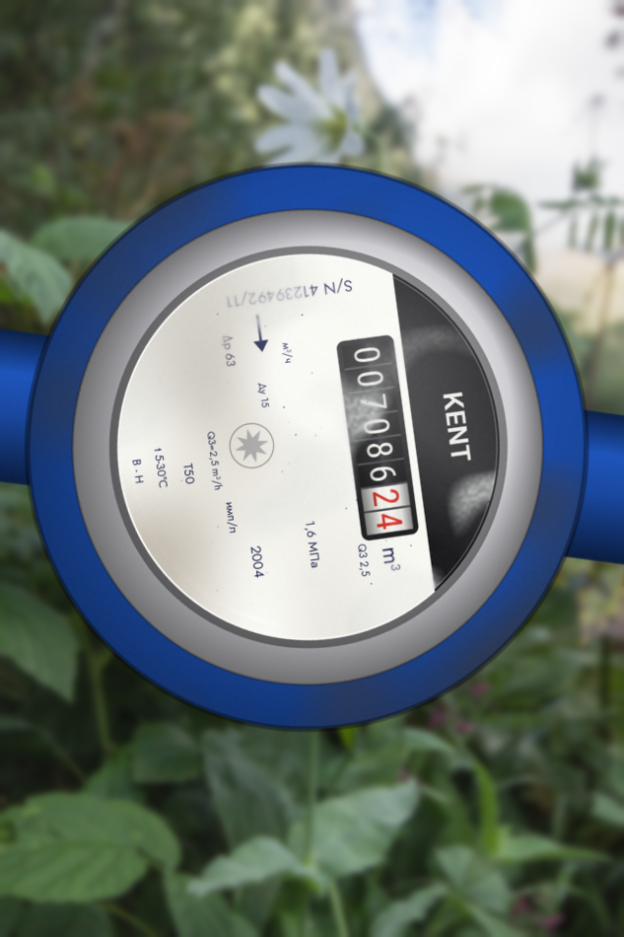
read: 7086.24 m³
